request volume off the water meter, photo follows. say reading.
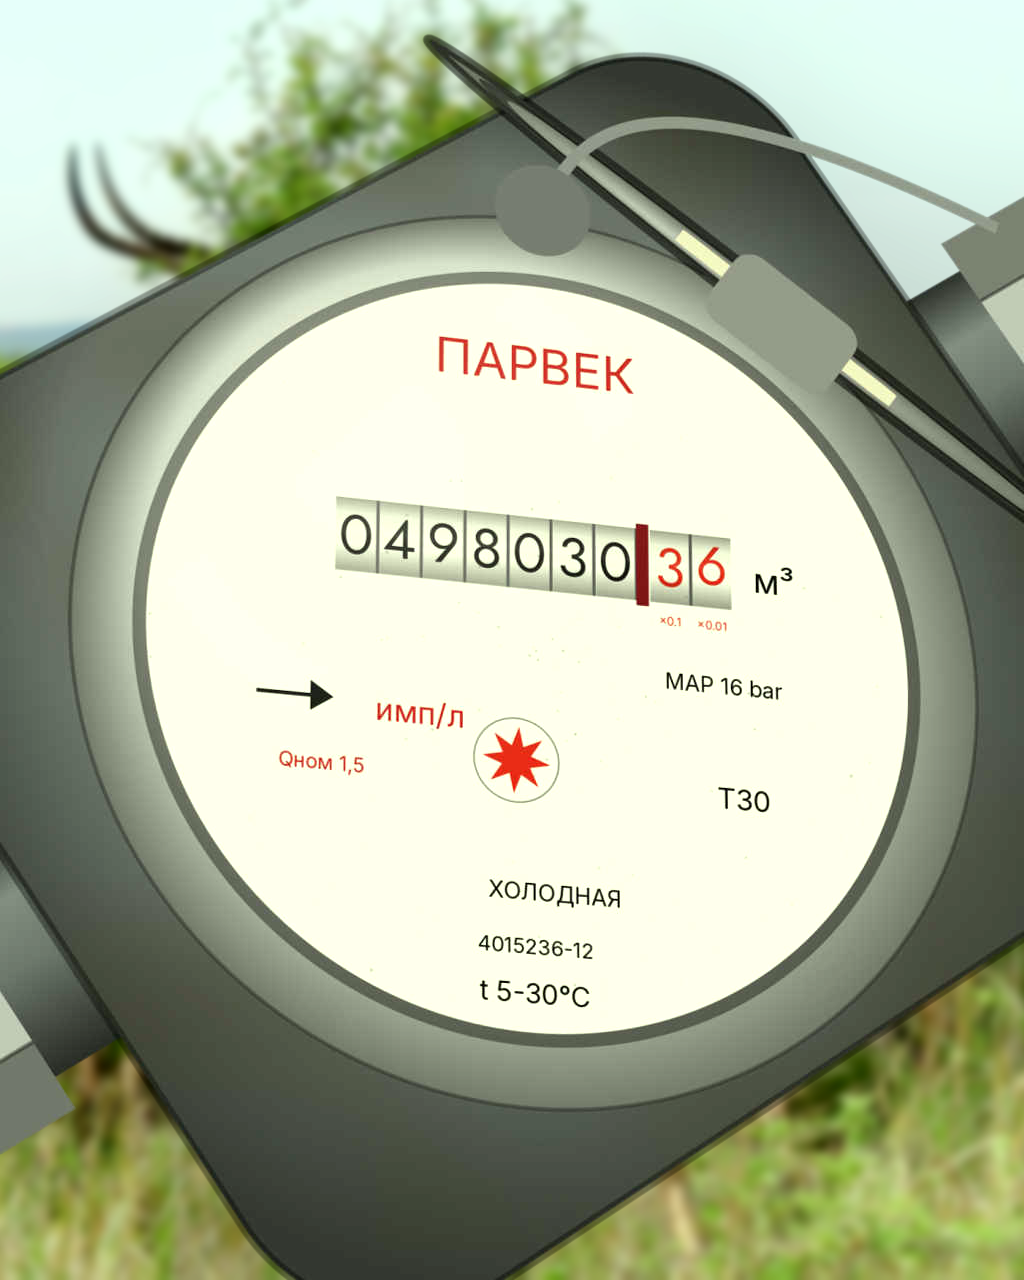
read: 498030.36 m³
